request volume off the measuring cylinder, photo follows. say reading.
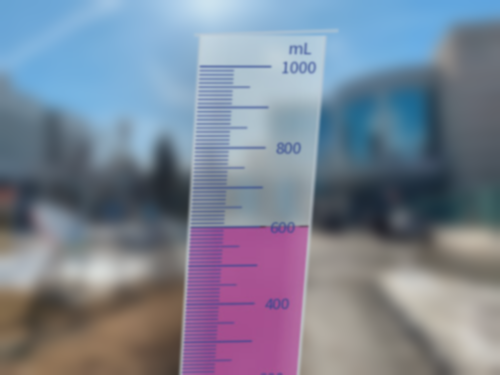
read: 600 mL
